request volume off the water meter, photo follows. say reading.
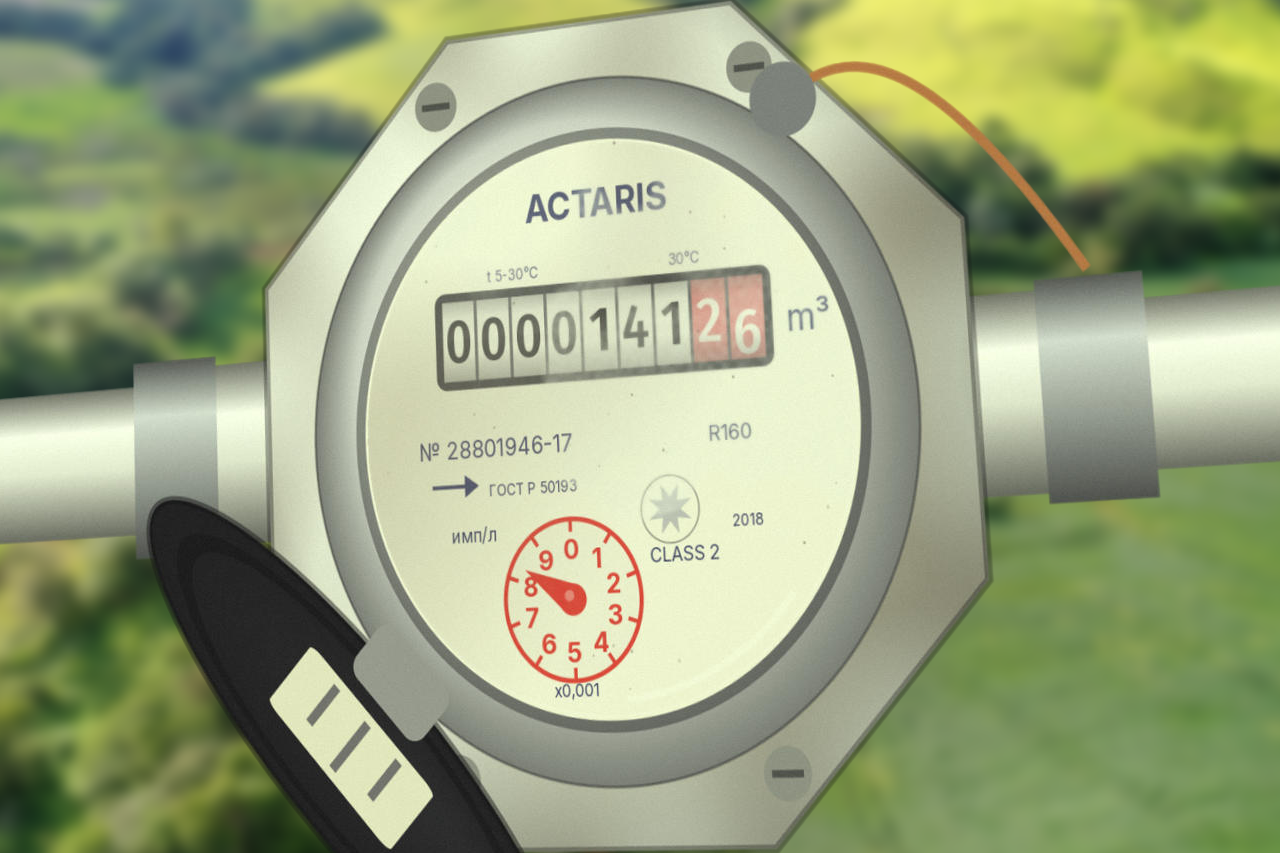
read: 141.258 m³
